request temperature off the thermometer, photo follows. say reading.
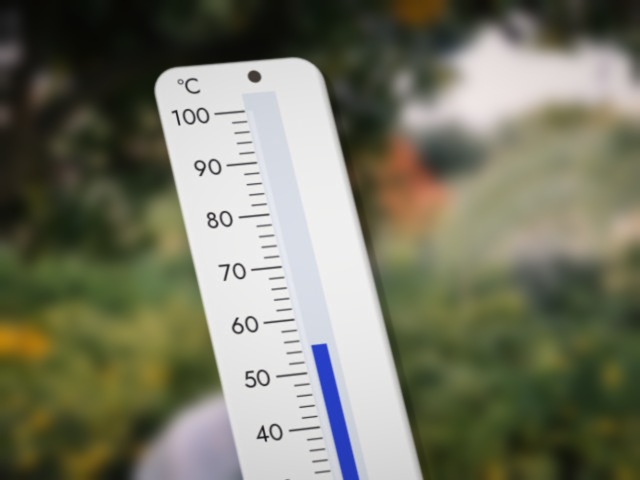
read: 55 °C
